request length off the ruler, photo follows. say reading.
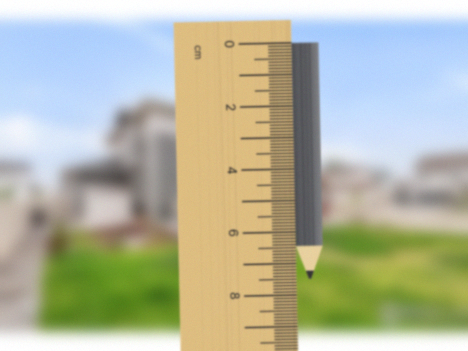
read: 7.5 cm
